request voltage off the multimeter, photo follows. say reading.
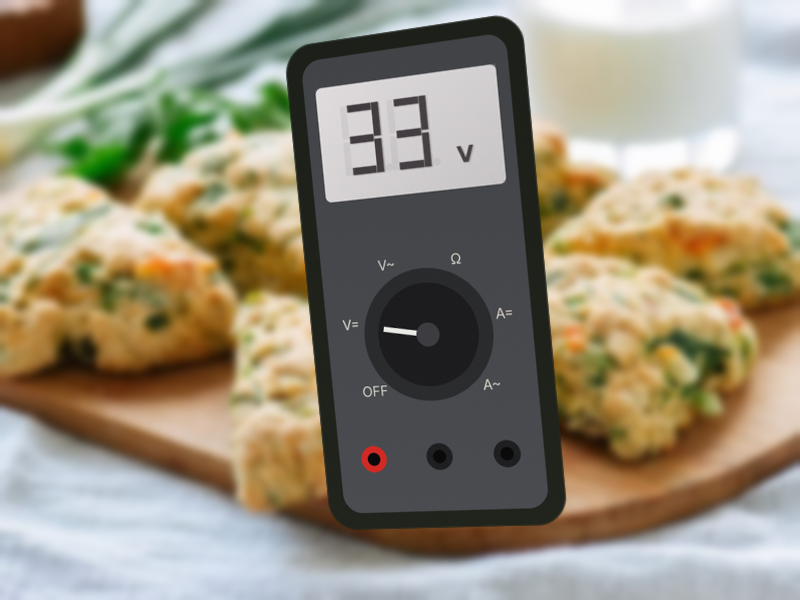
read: 33 V
